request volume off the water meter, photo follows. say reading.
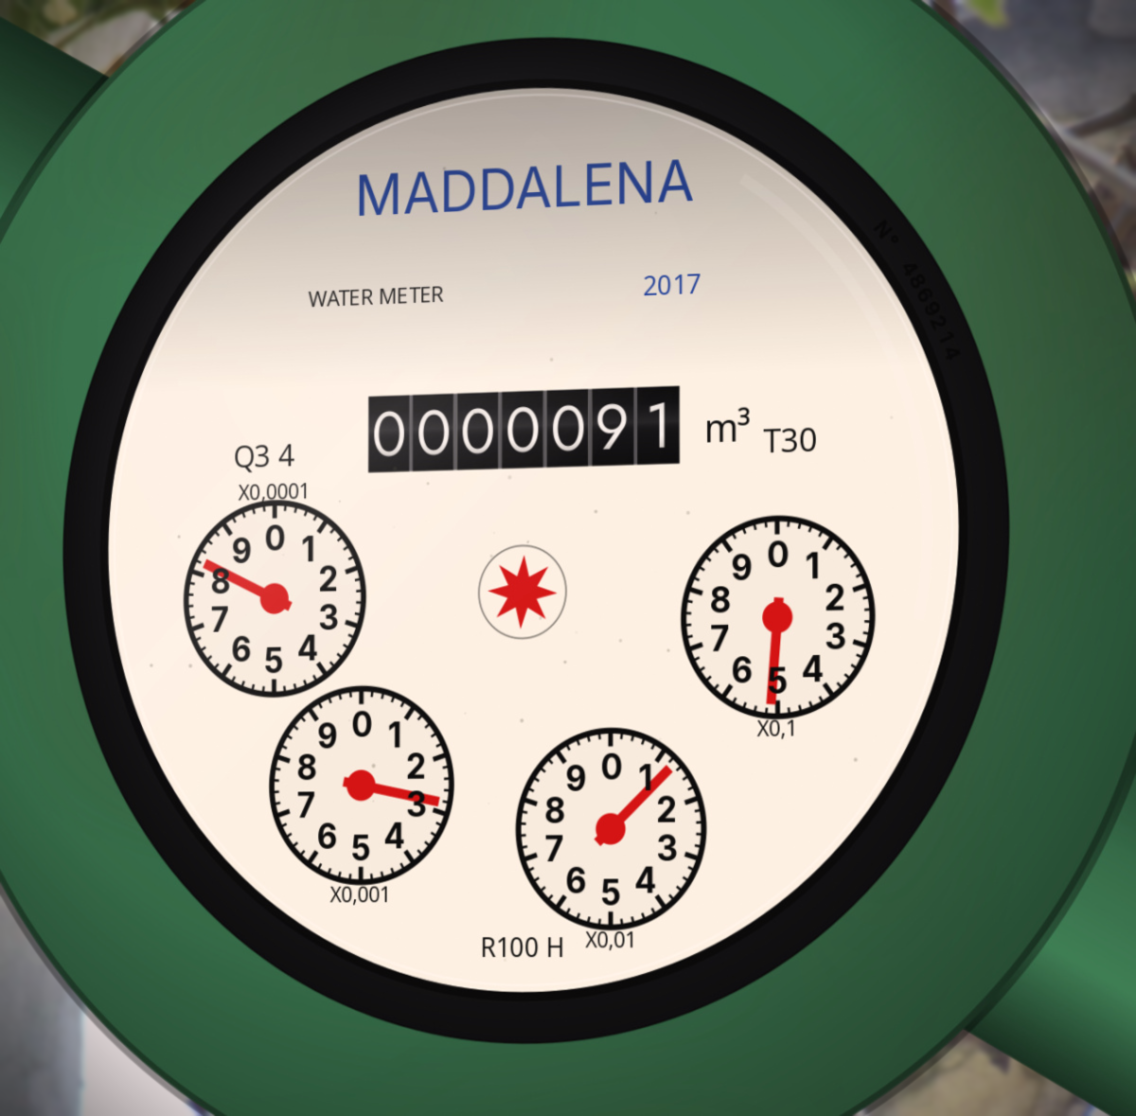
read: 91.5128 m³
